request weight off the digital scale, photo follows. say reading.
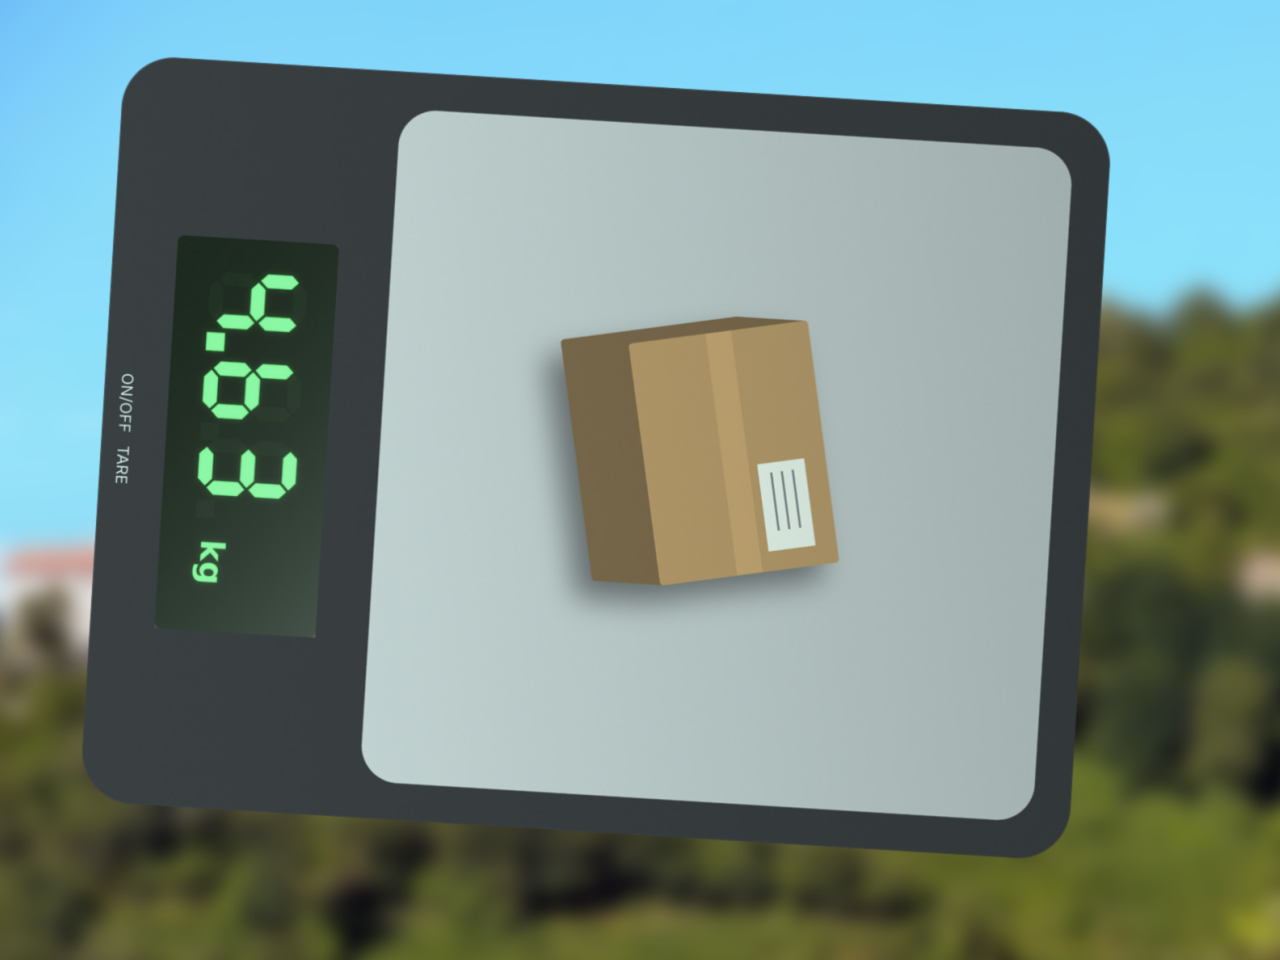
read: 4.63 kg
